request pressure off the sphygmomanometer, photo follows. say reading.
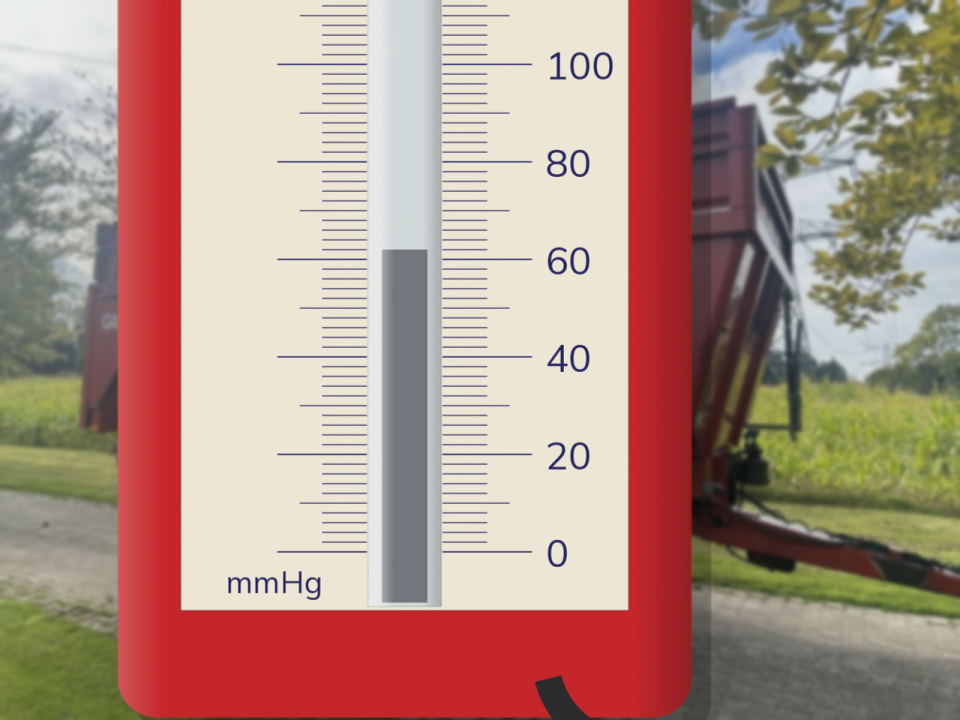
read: 62 mmHg
